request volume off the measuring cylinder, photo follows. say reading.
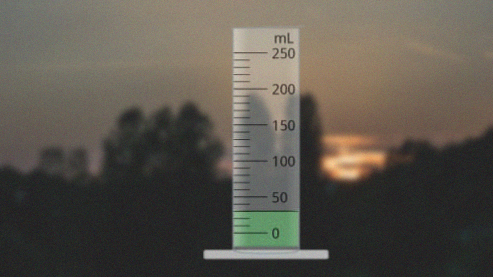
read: 30 mL
